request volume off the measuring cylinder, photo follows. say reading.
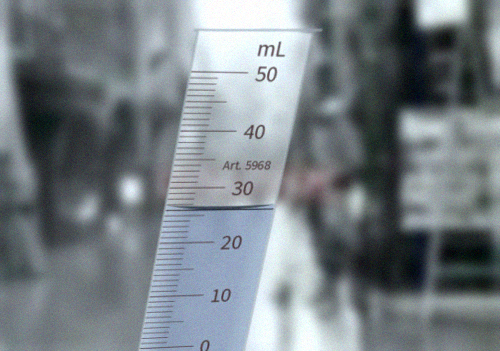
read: 26 mL
